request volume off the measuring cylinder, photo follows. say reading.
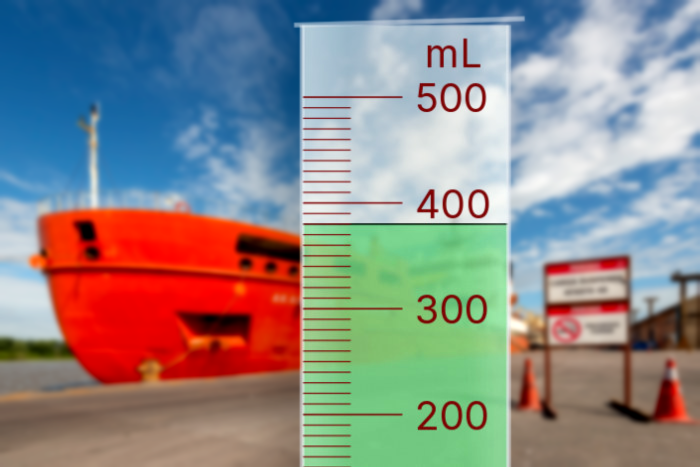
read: 380 mL
